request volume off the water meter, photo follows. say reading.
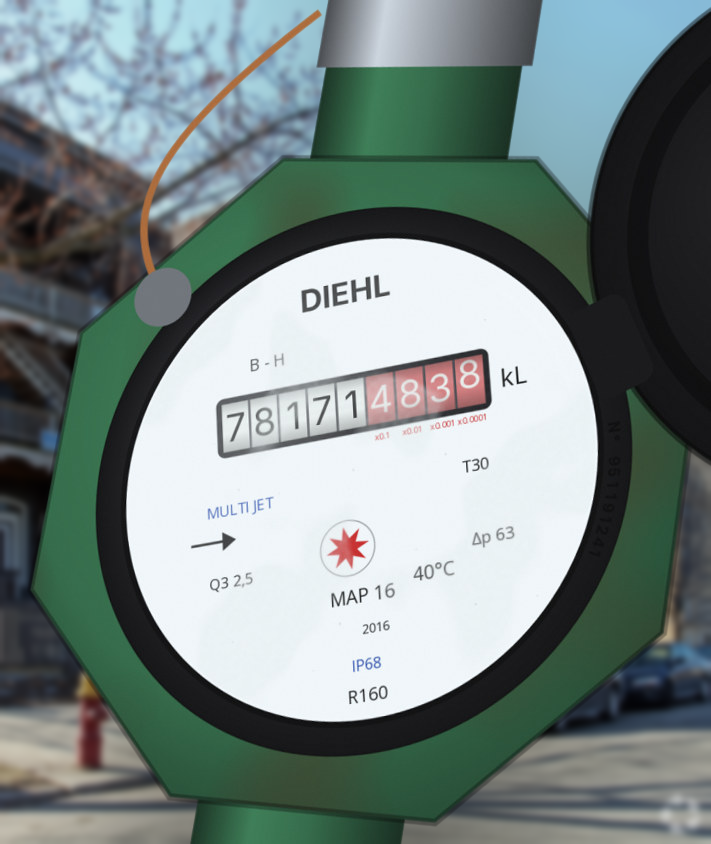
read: 78171.4838 kL
